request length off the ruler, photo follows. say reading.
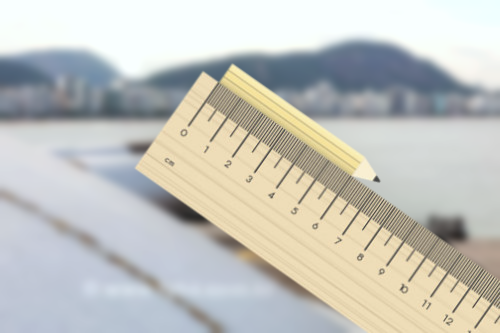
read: 7 cm
